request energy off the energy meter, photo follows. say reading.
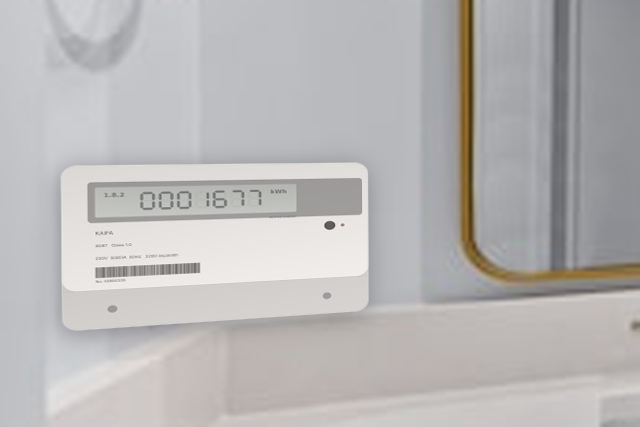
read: 1677 kWh
